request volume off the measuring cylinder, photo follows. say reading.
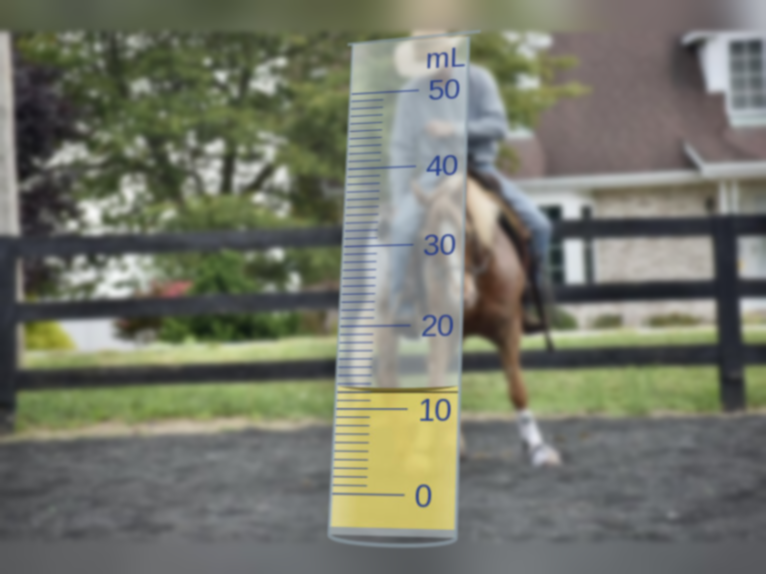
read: 12 mL
